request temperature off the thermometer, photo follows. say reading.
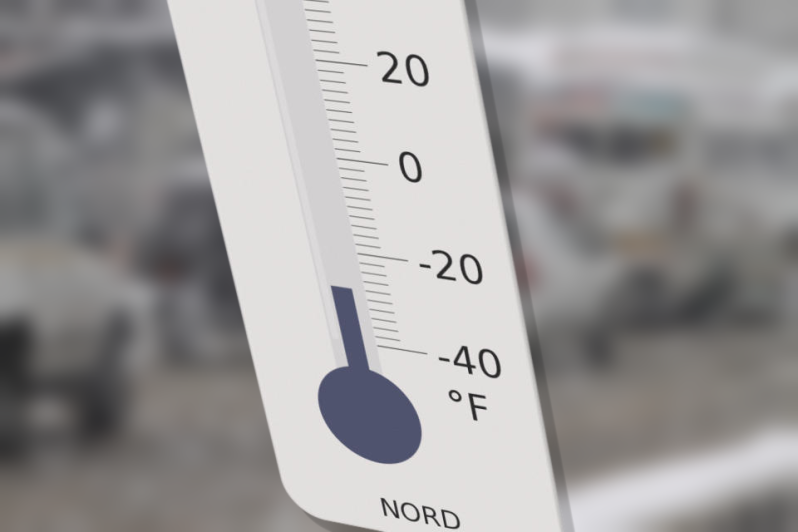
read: -28 °F
